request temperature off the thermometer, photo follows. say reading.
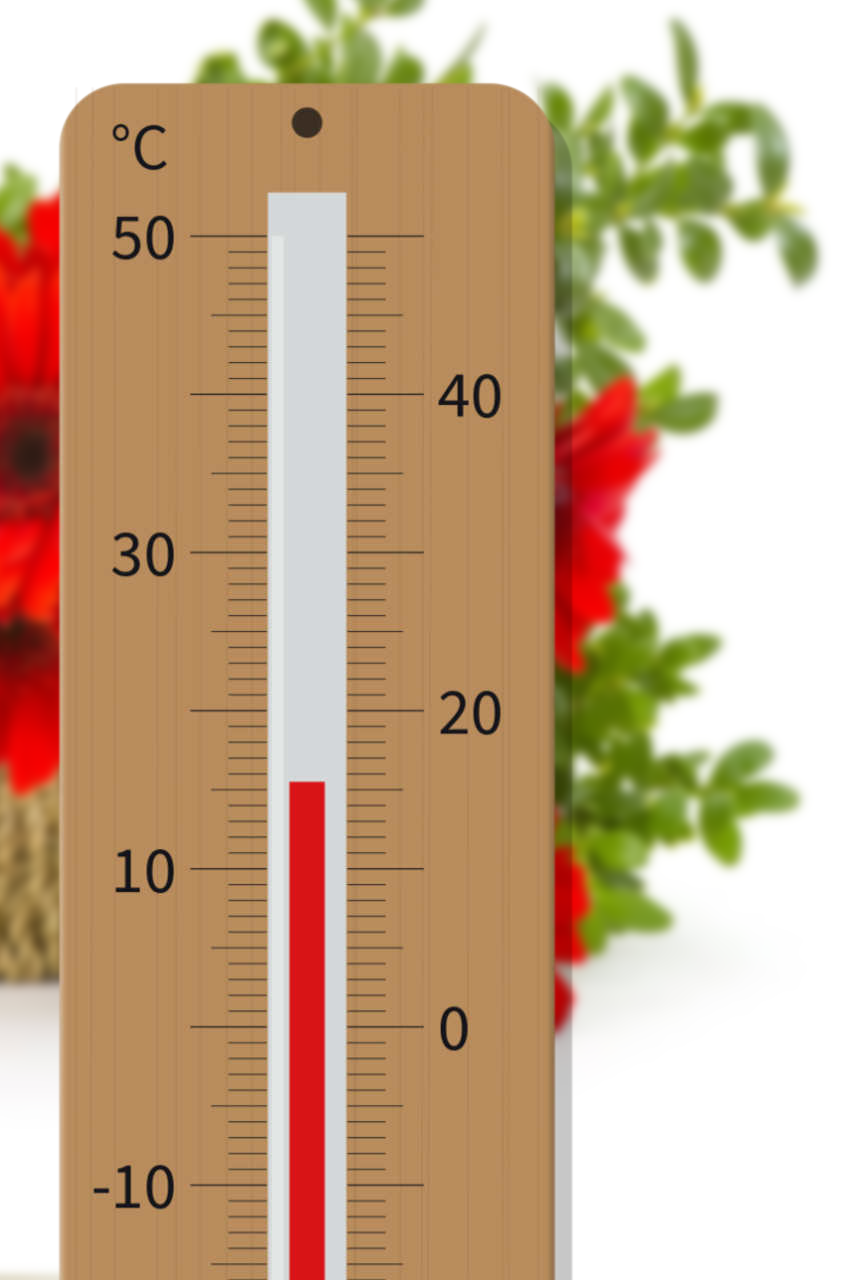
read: 15.5 °C
